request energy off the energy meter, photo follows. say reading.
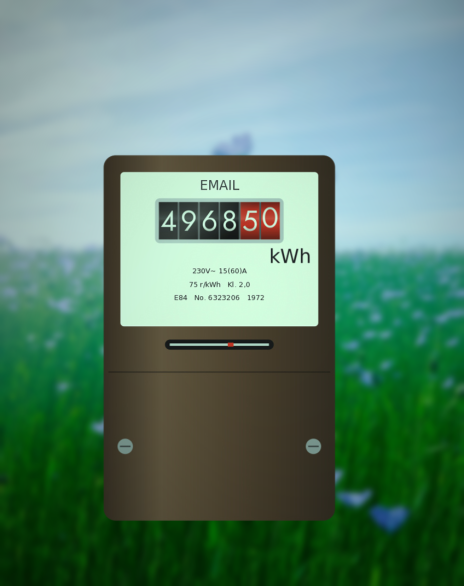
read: 4968.50 kWh
